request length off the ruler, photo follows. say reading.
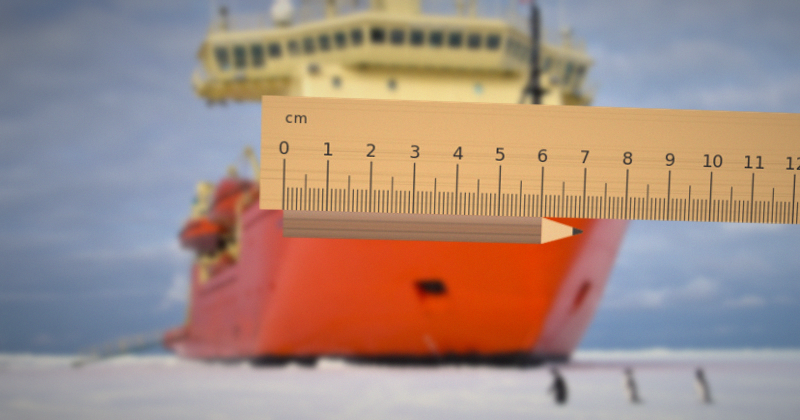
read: 7 cm
